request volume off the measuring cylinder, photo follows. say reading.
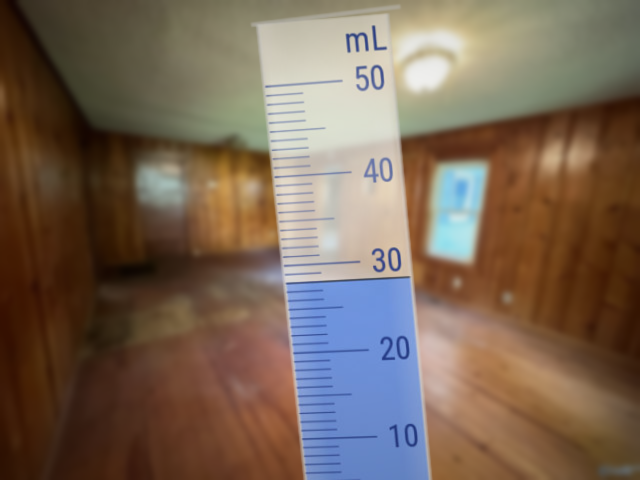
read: 28 mL
